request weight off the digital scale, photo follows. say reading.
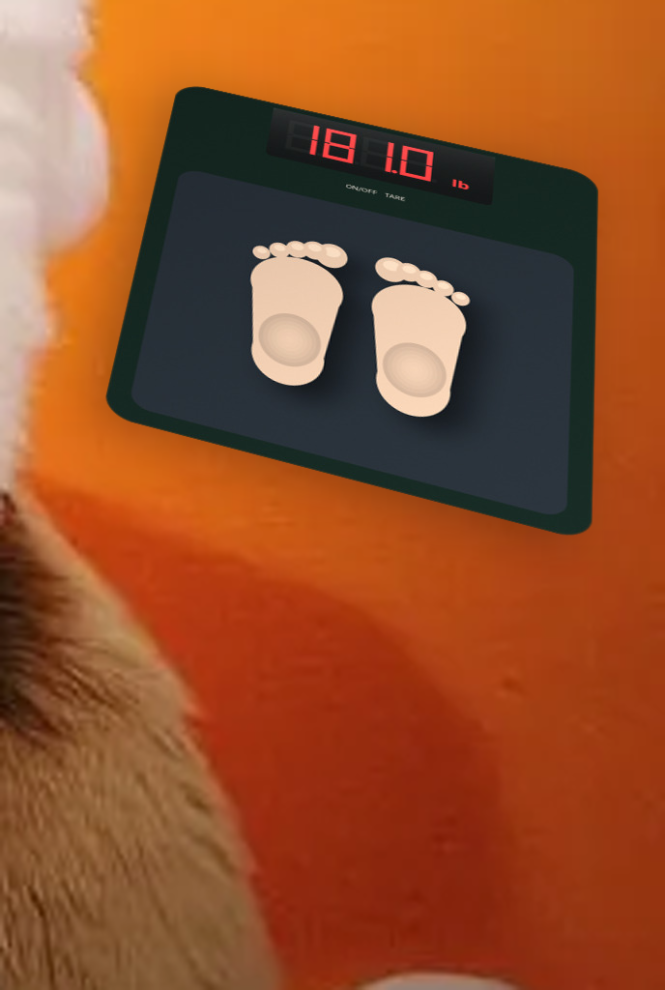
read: 181.0 lb
